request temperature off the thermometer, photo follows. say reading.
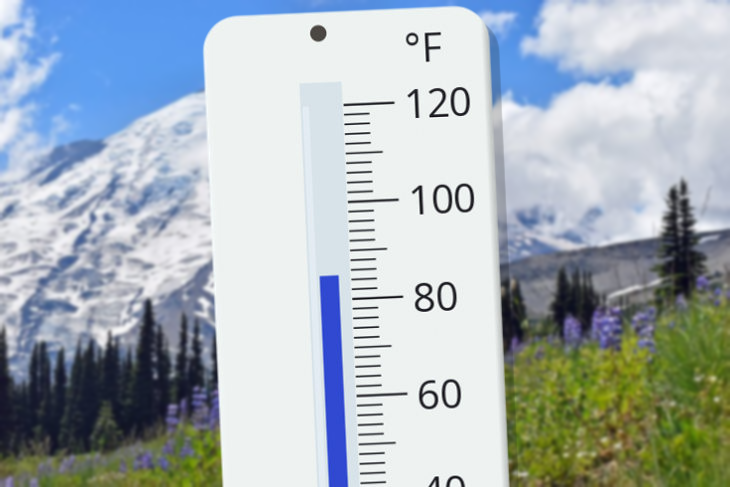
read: 85 °F
